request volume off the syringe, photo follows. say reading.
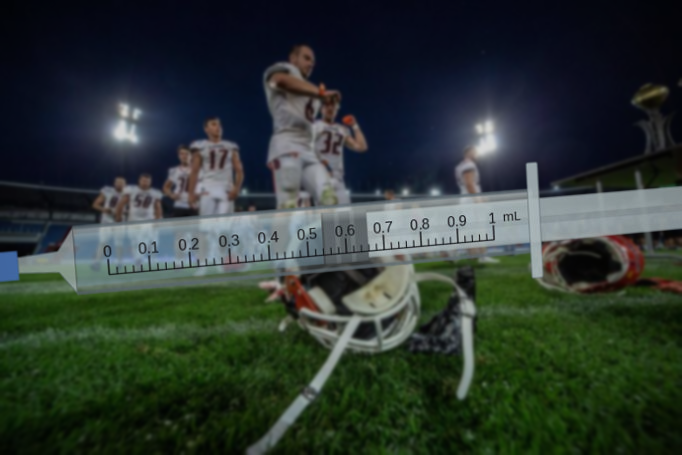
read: 0.54 mL
